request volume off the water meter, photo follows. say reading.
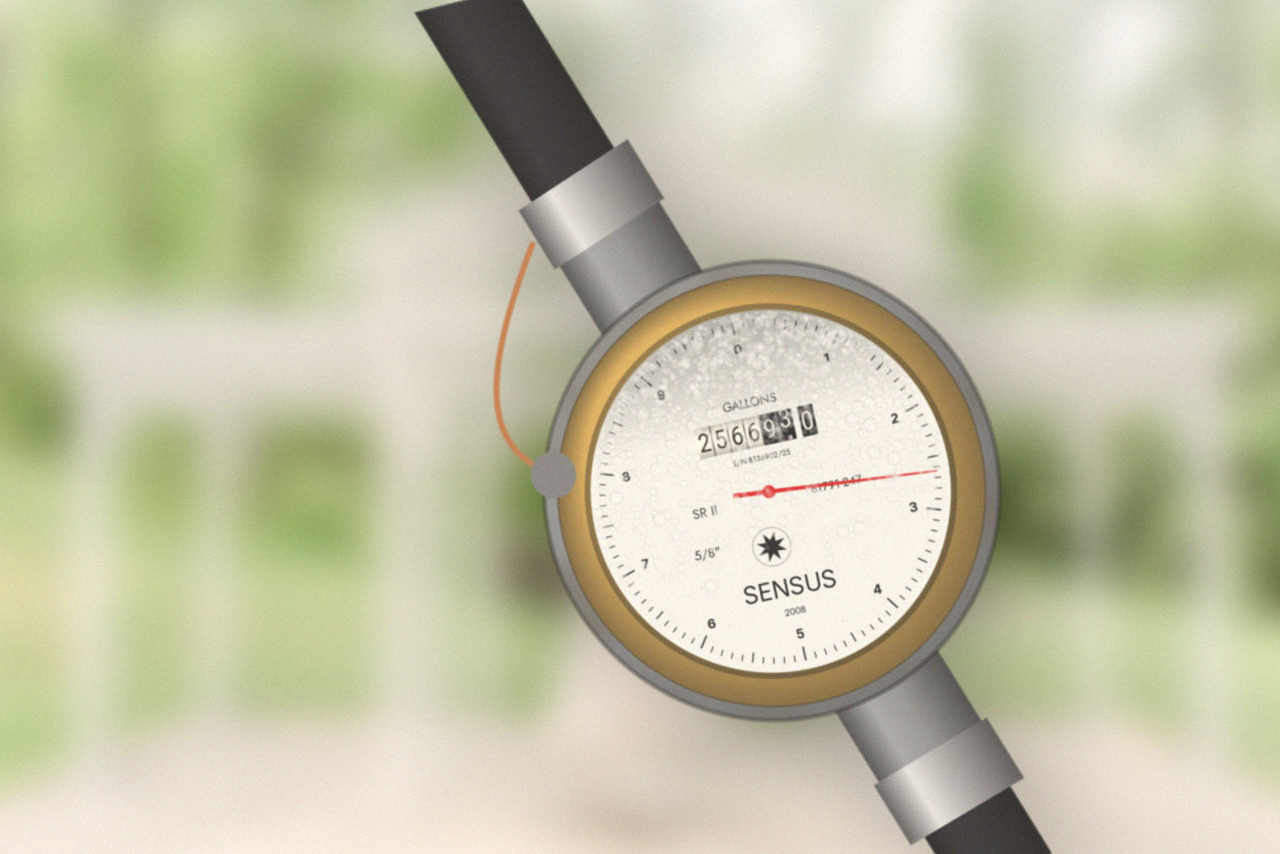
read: 2566932.6 gal
